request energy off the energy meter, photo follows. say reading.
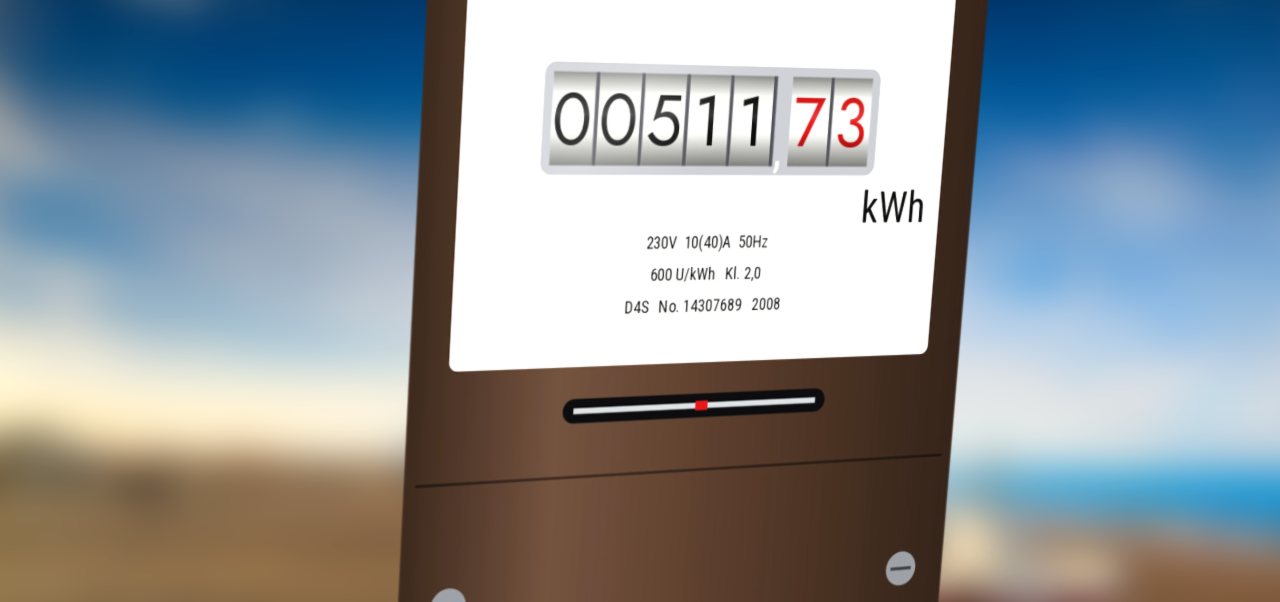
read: 511.73 kWh
